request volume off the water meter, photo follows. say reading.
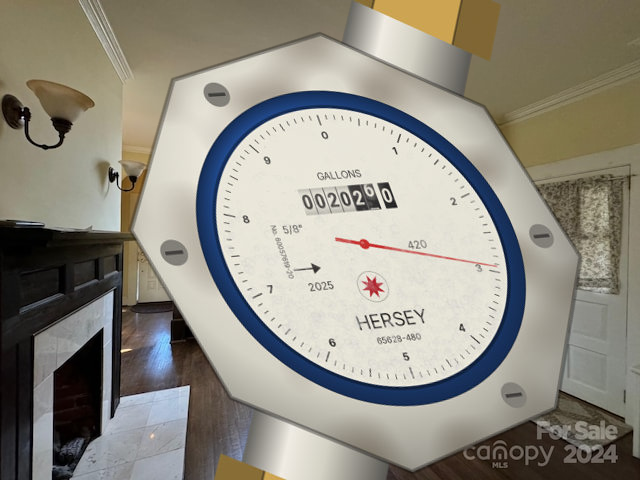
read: 20262.9 gal
